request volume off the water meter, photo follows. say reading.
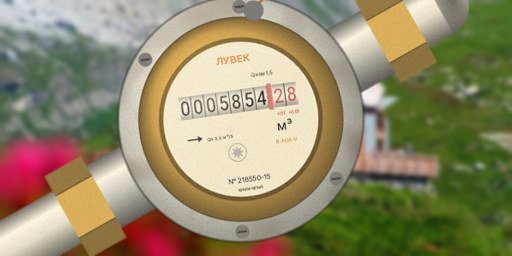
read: 5854.28 m³
